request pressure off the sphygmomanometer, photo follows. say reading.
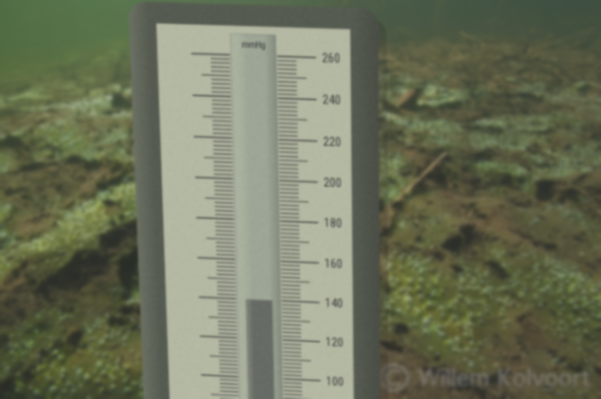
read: 140 mmHg
